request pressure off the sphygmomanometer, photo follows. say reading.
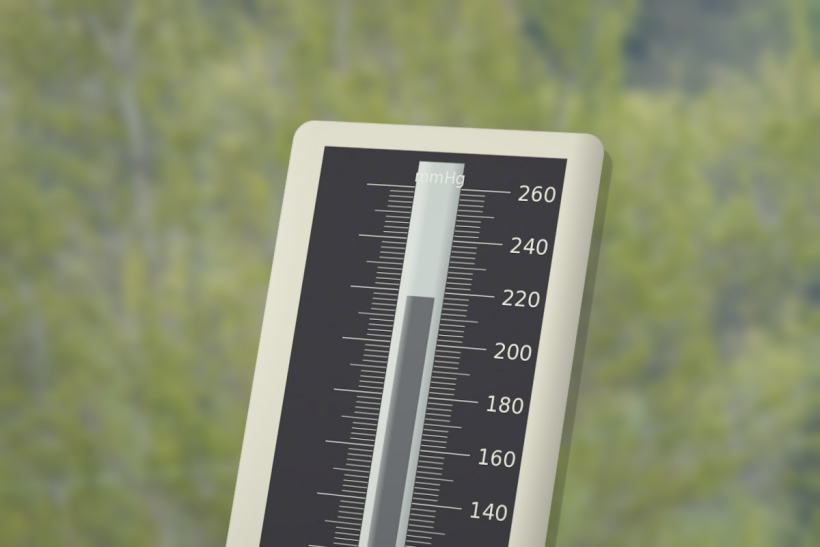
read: 218 mmHg
